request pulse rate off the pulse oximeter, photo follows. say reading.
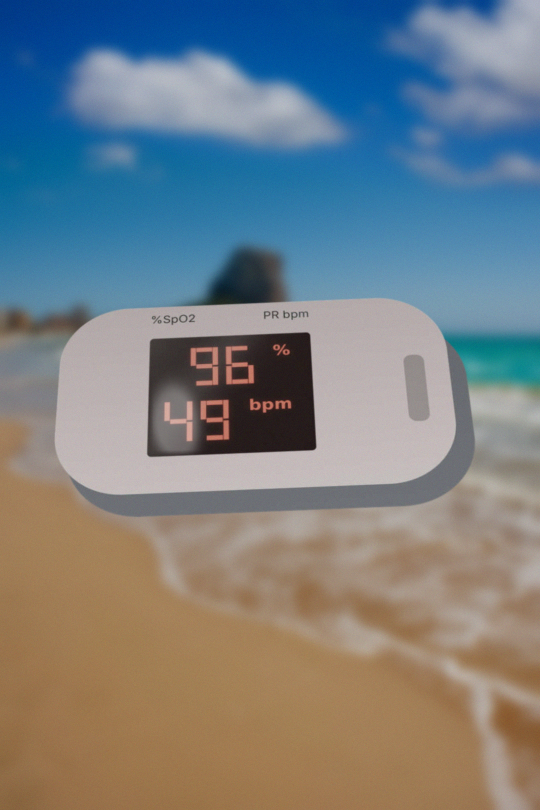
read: 49 bpm
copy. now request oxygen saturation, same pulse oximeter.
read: 96 %
